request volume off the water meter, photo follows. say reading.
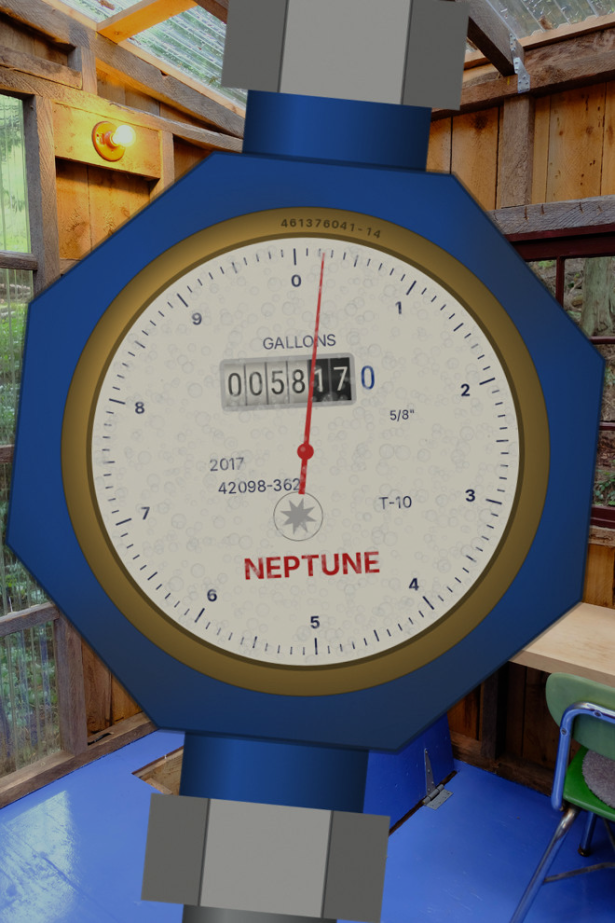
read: 58170.2 gal
